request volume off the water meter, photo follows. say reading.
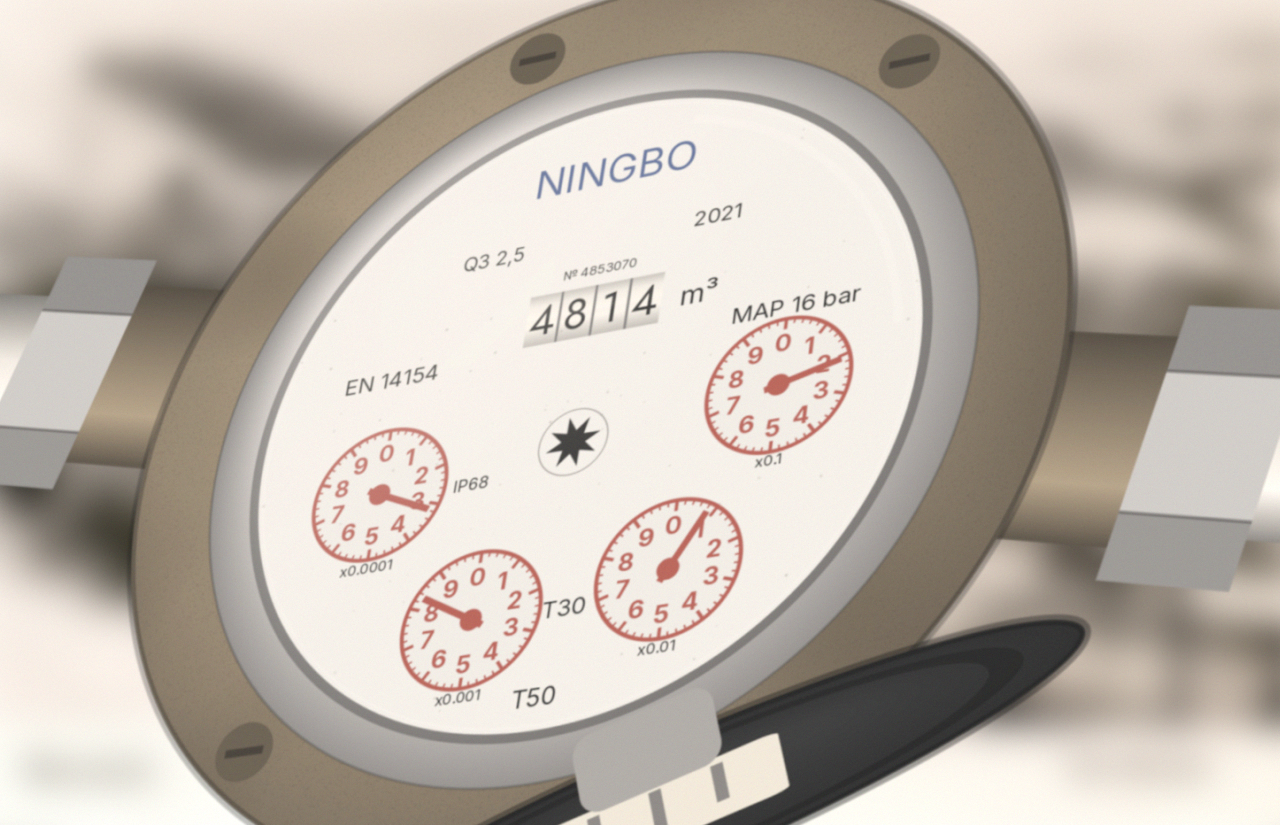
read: 4814.2083 m³
